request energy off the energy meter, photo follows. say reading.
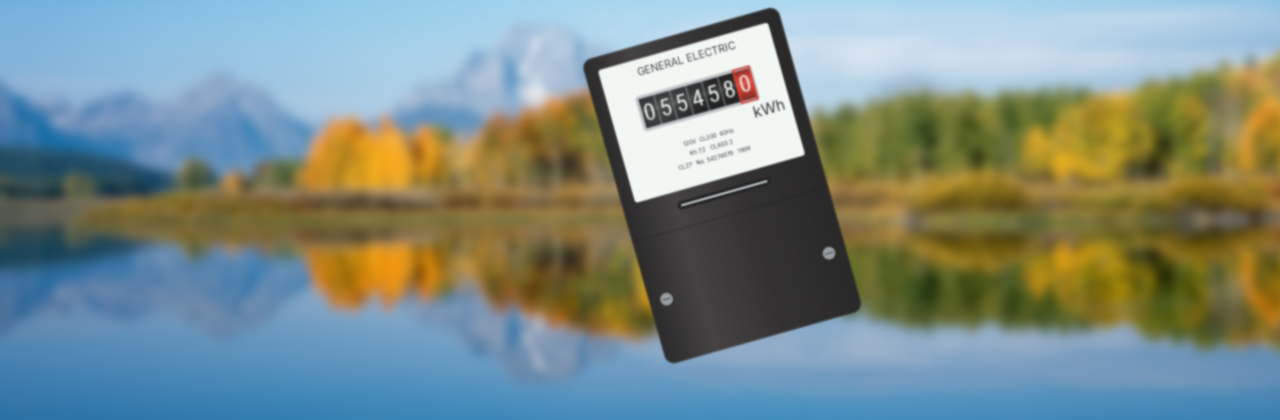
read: 55458.0 kWh
